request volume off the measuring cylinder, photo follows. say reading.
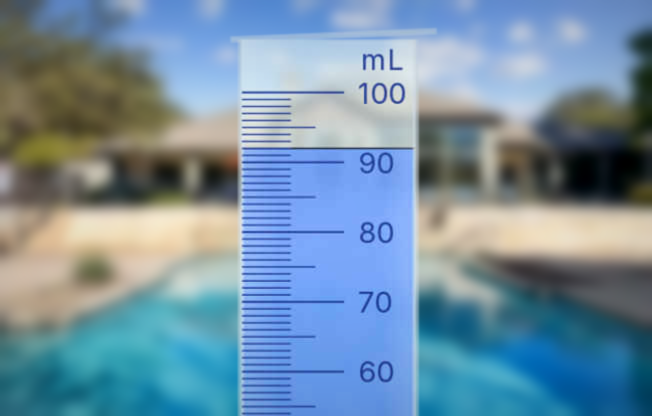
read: 92 mL
